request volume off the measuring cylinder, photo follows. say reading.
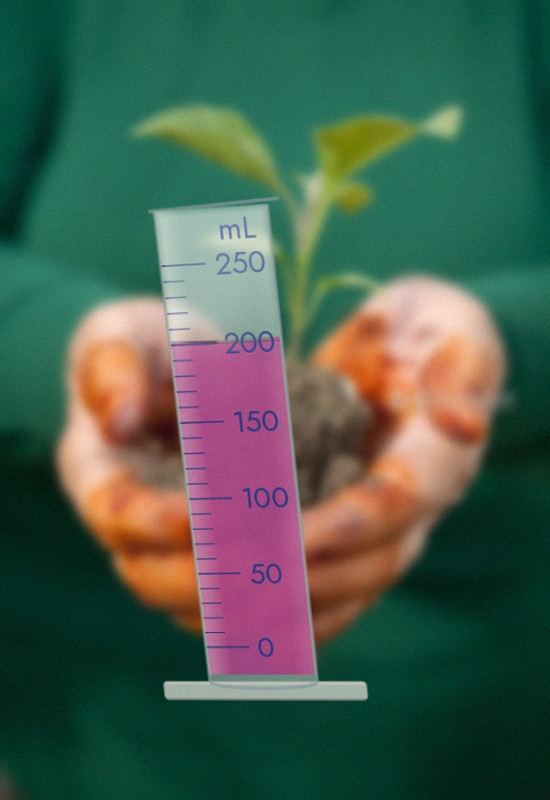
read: 200 mL
